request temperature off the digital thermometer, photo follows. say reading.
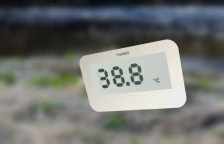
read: 38.8 °C
